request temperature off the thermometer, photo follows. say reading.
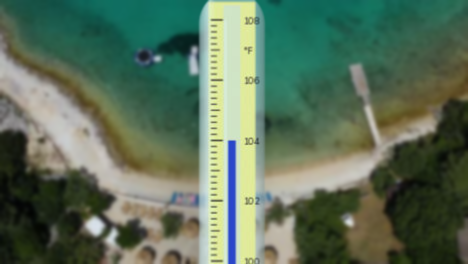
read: 104 °F
